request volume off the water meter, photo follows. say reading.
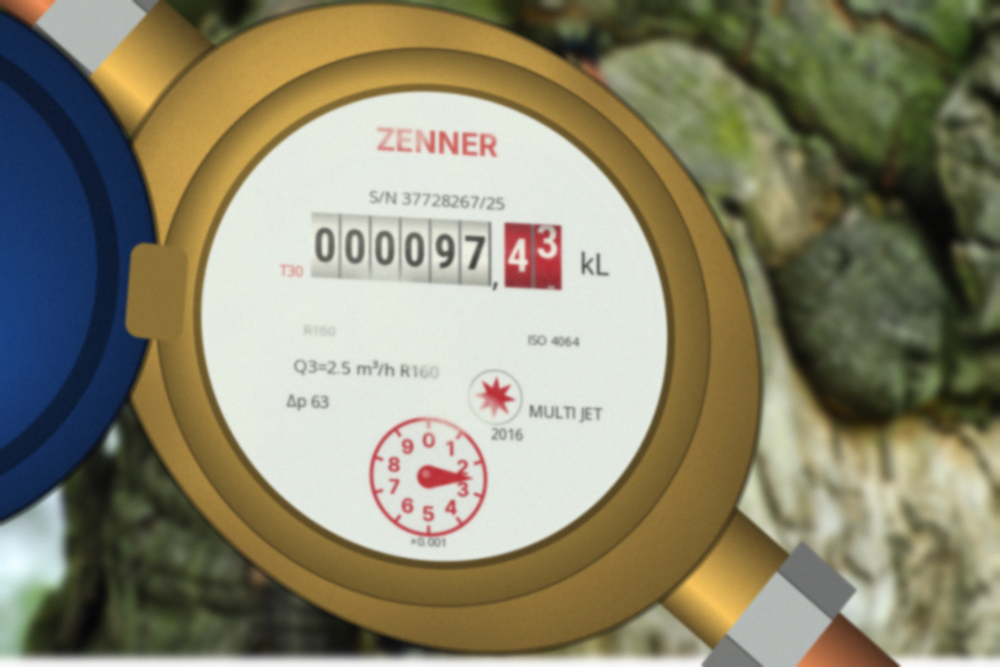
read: 97.432 kL
